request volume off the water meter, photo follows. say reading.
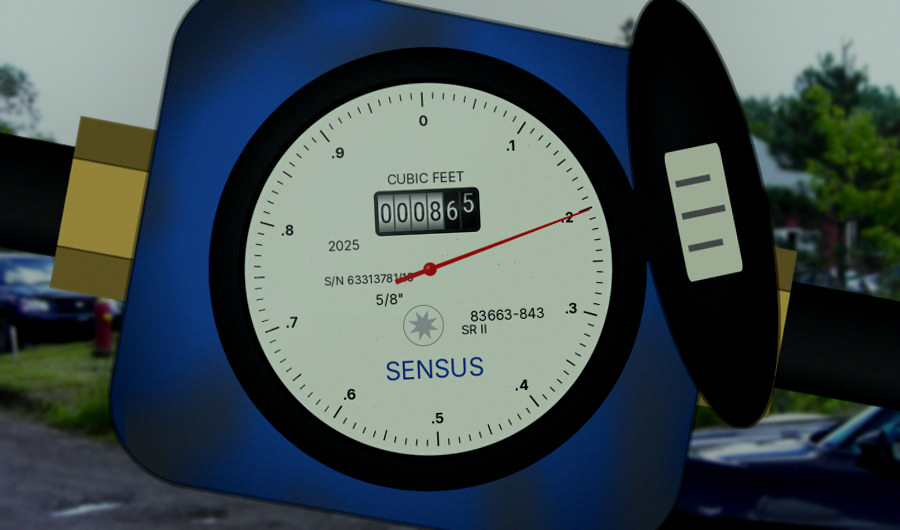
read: 865.20 ft³
